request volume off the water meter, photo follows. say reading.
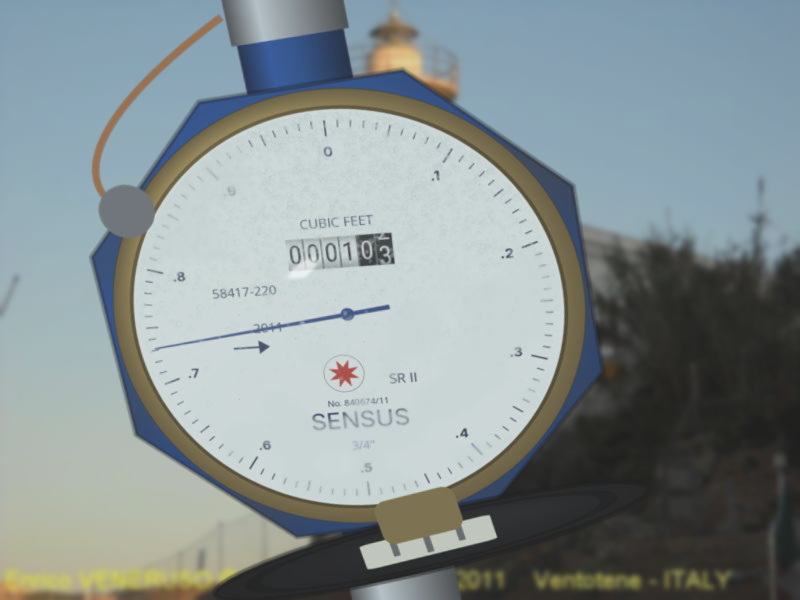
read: 102.73 ft³
